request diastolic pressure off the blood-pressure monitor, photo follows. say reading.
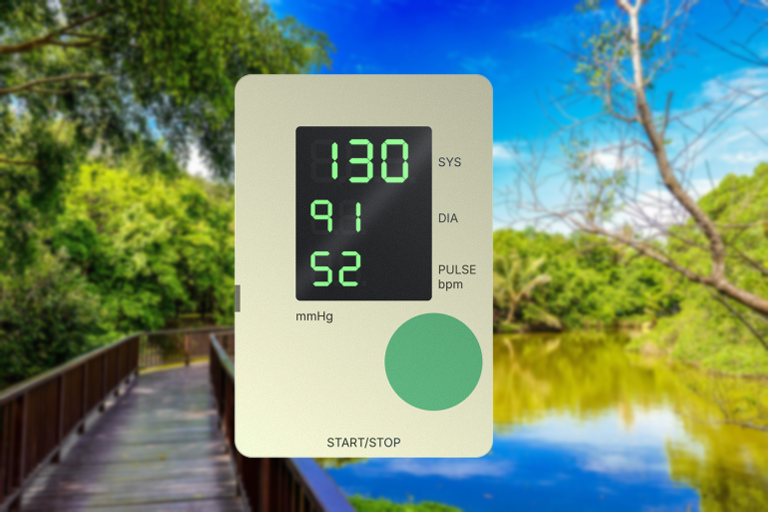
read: 91 mmHg
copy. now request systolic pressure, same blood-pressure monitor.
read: 130 mmHg
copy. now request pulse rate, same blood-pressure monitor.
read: 52 bpm
